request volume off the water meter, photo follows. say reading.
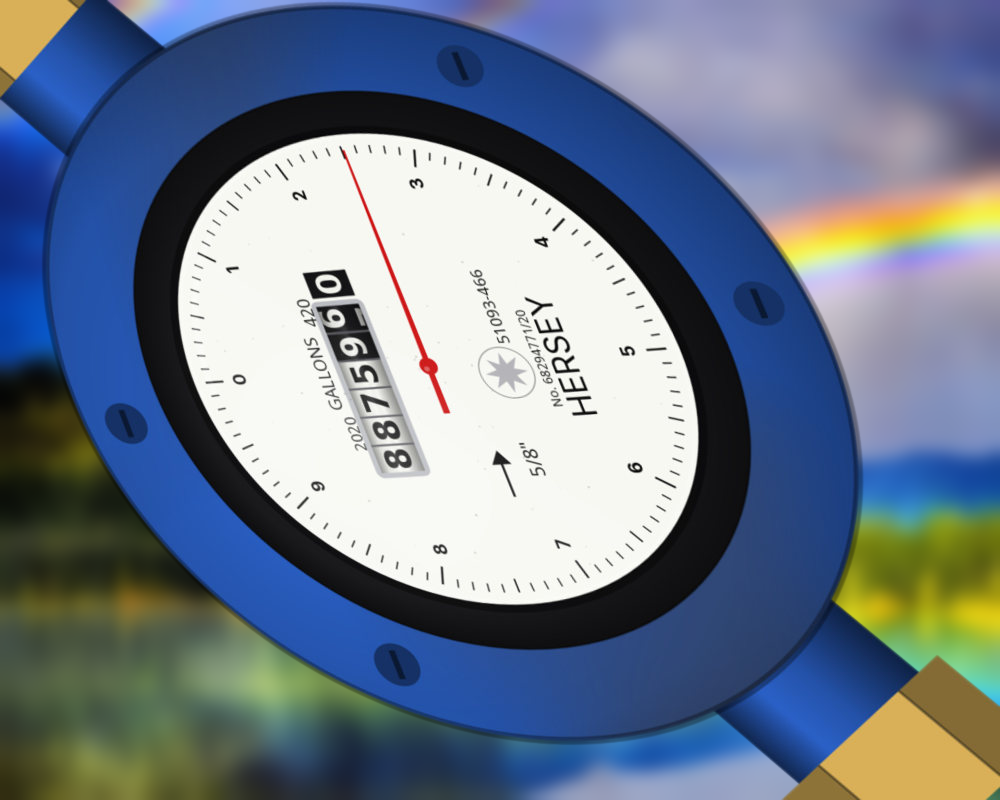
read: 8875962.5 gal
